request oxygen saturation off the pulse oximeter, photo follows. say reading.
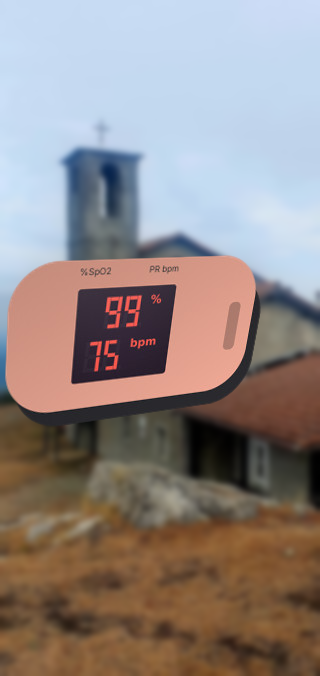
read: 99 %
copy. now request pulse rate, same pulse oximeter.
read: 75 bpm
